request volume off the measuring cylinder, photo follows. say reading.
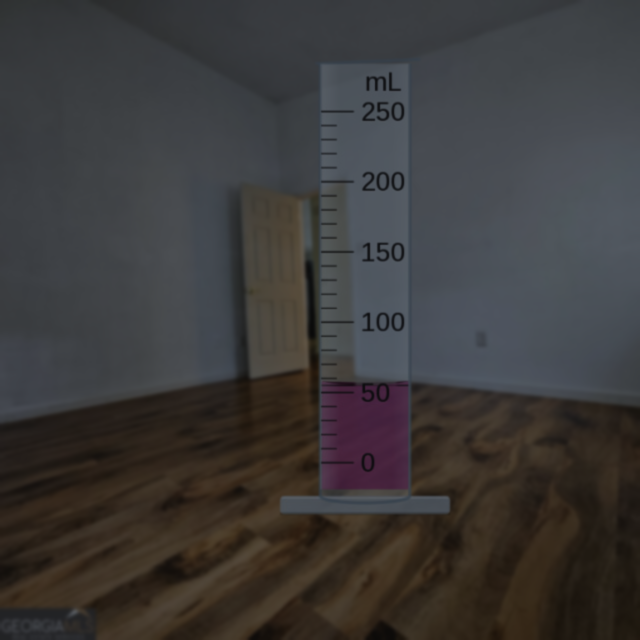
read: 55 mL
